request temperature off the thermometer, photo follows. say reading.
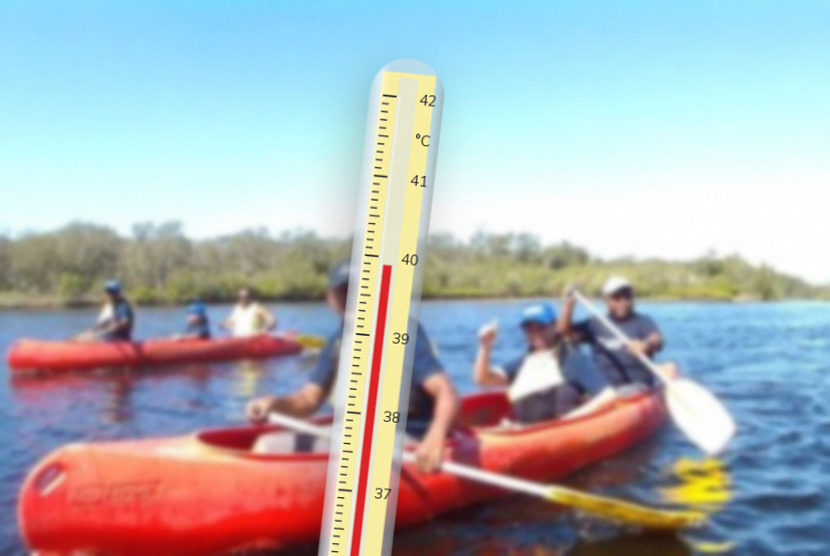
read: 39.9 °C
